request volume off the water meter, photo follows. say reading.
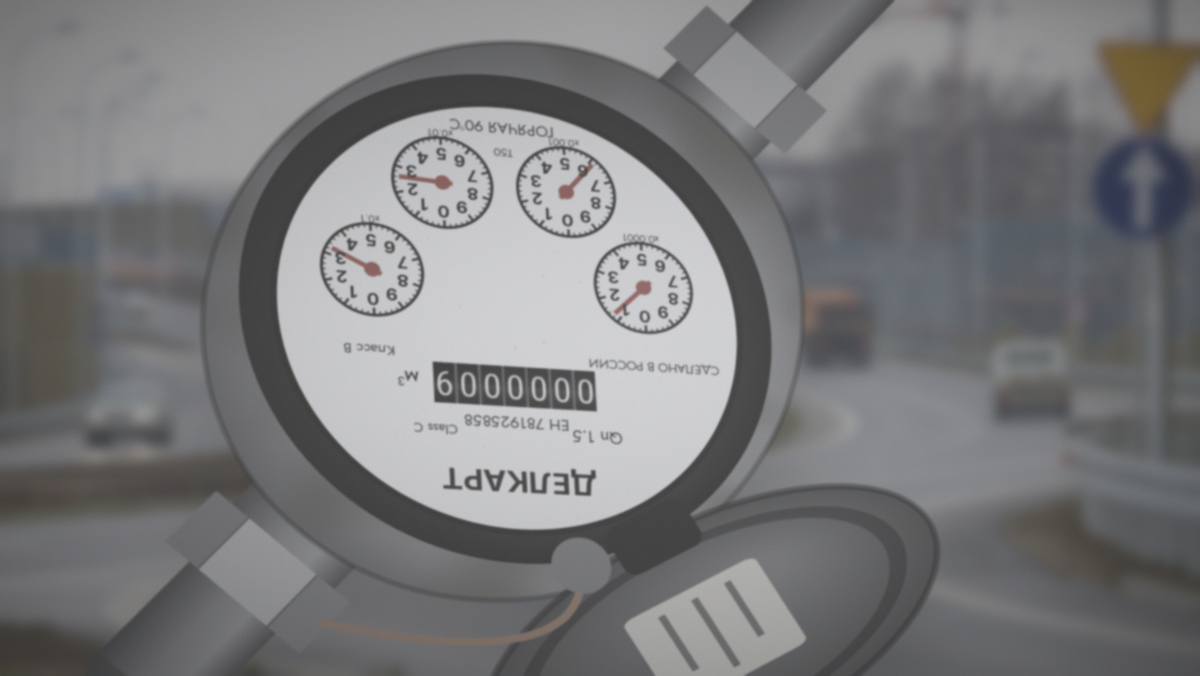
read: 9.3261 m³
